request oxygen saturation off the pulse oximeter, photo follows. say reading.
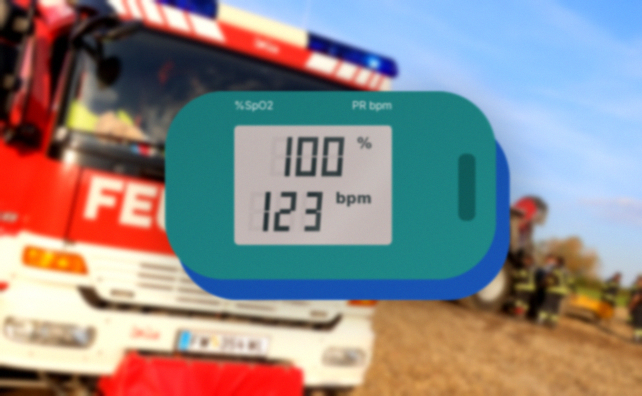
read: 100 %
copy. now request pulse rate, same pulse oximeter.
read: 123 bpm
